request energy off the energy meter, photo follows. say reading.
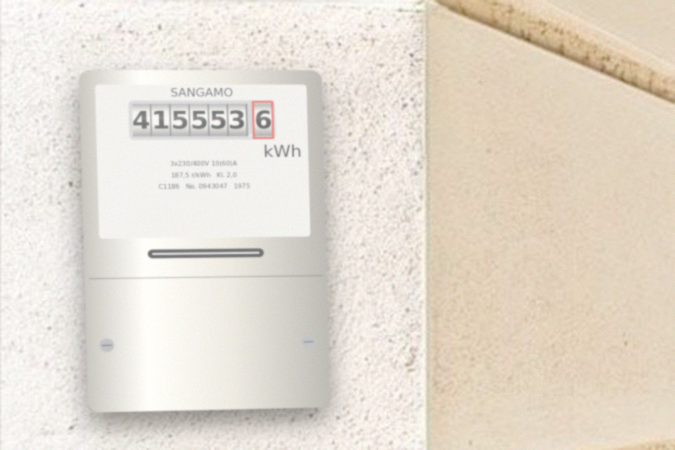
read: 415553.6 kWh
